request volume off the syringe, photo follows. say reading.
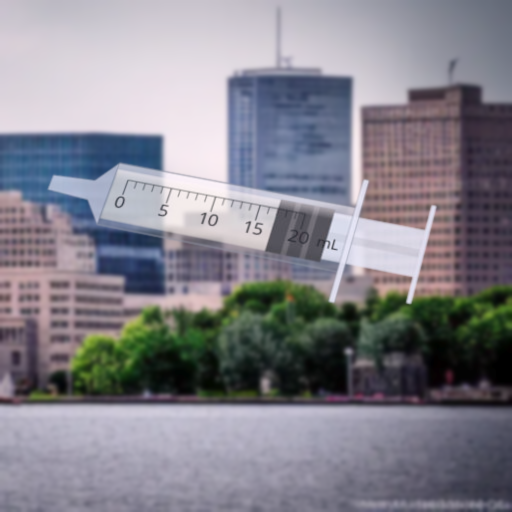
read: 17 mL
